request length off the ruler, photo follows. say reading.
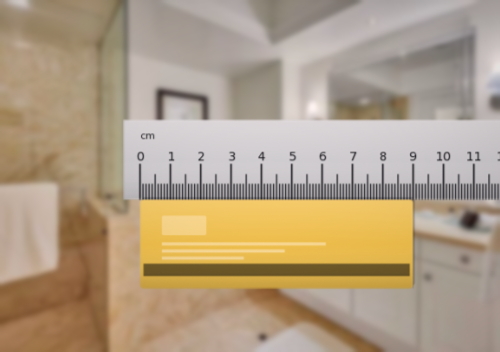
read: 9 cm
